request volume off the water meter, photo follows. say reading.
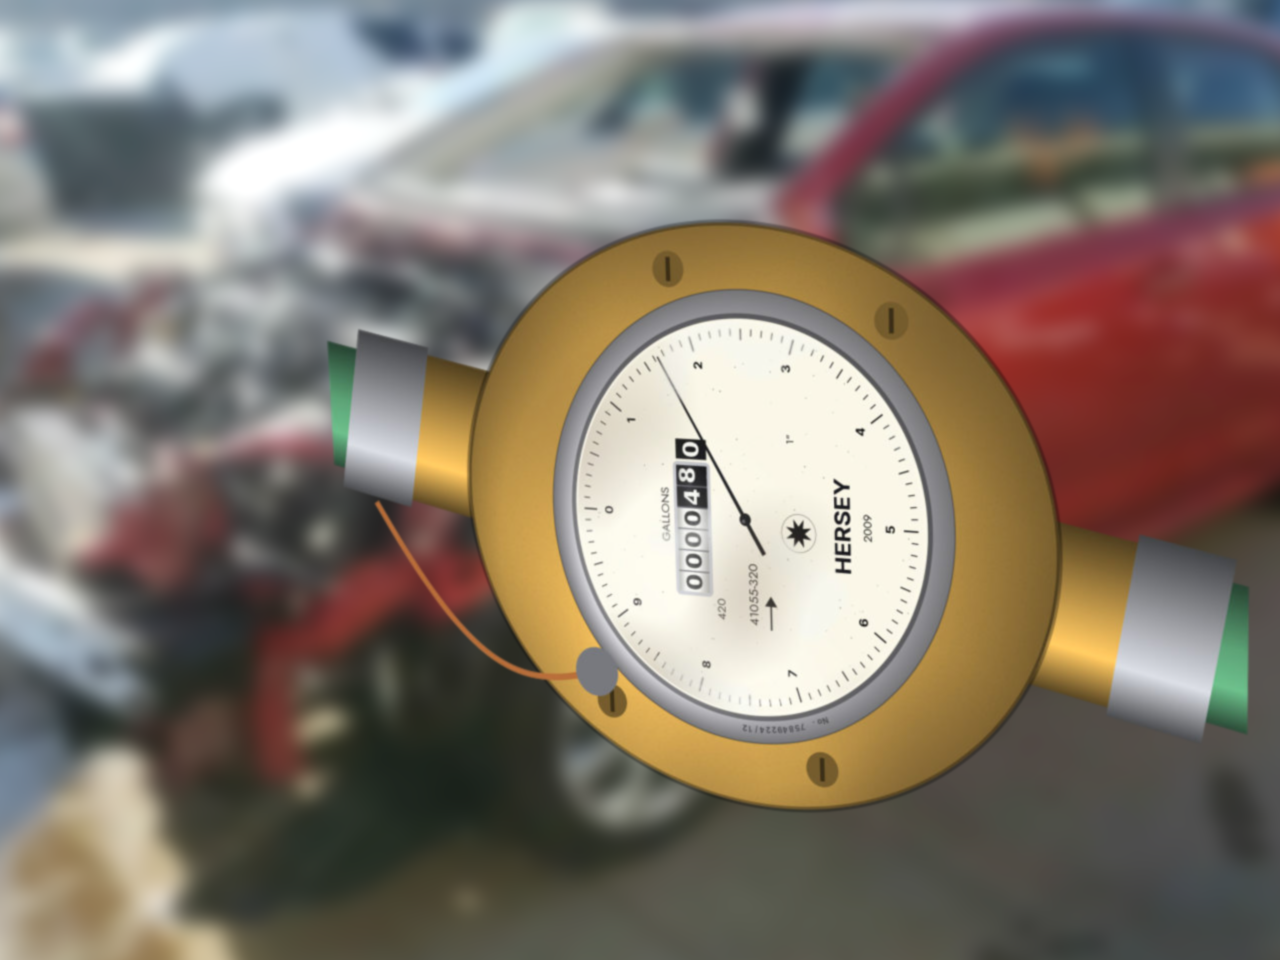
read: 481.6 gal
